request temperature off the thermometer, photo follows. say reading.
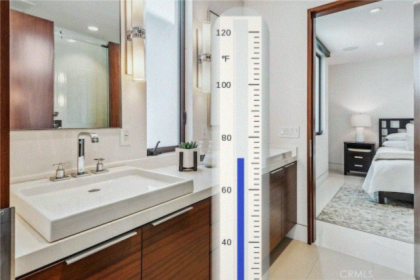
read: 72 °F
